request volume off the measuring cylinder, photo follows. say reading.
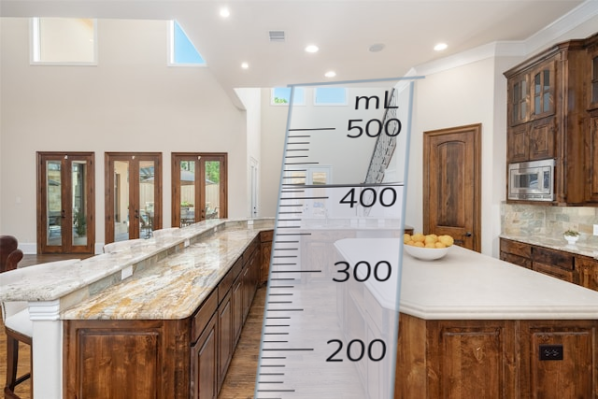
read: 415 mL
